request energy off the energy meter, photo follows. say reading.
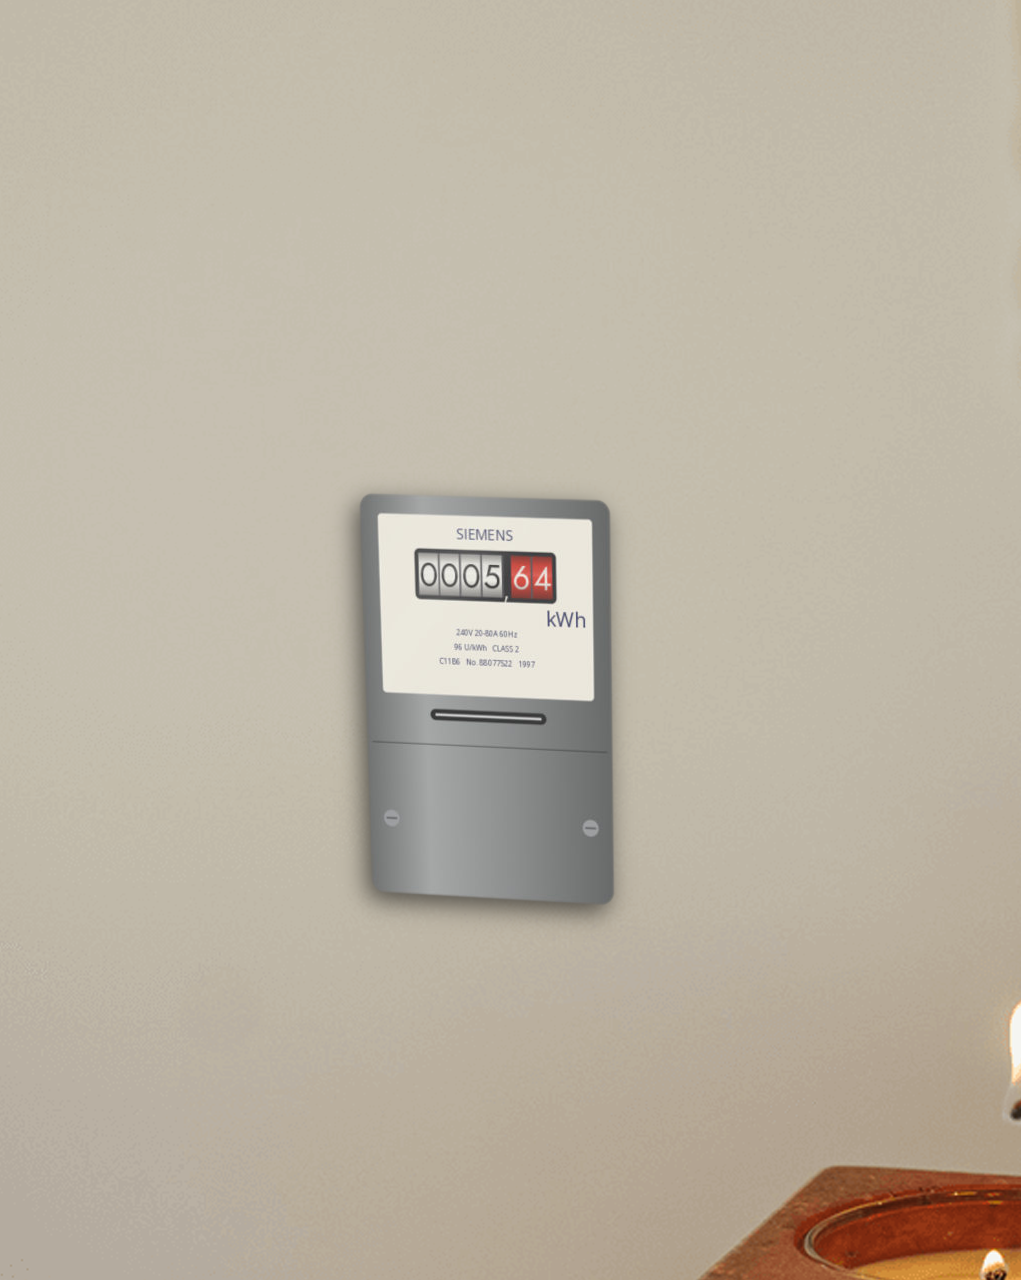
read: 5.64 kWh
